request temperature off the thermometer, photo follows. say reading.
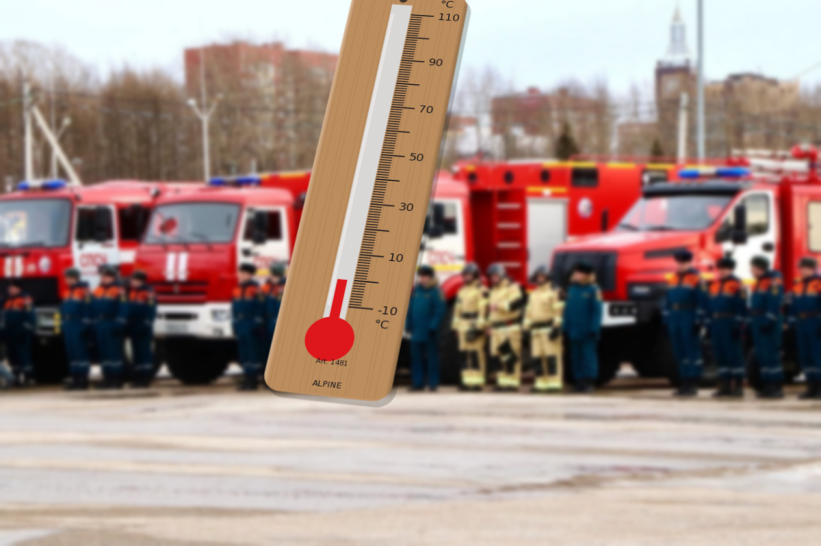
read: 0 °C
